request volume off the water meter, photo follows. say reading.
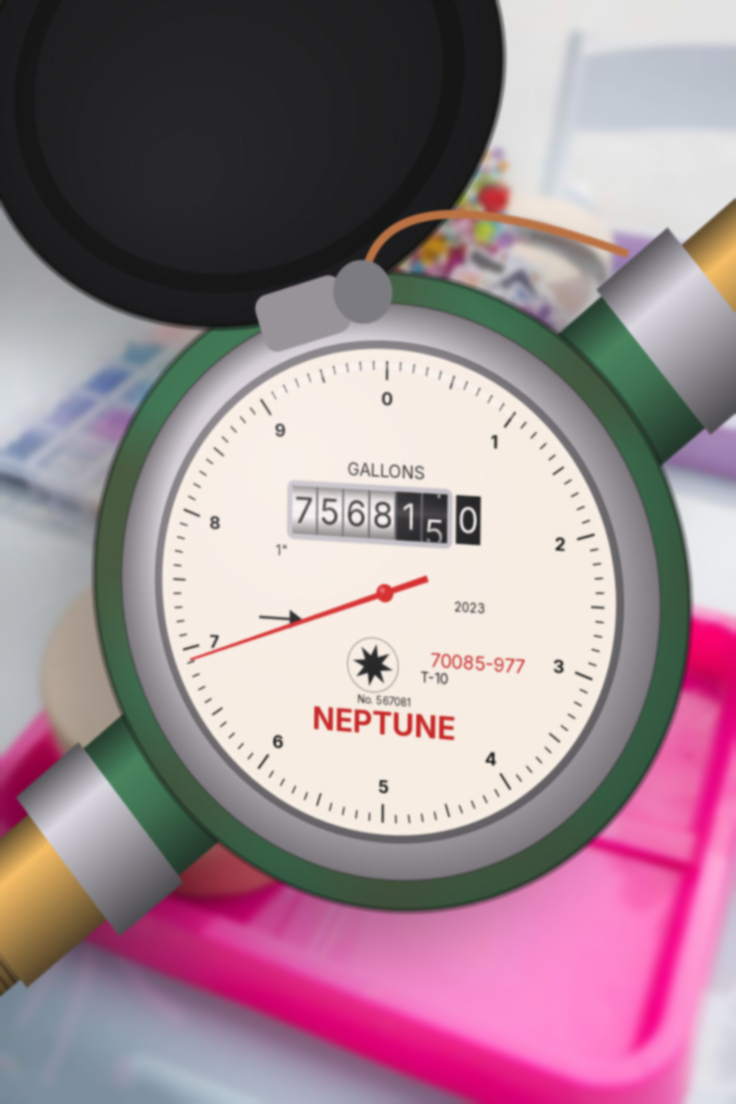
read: 7568146.9 gal
